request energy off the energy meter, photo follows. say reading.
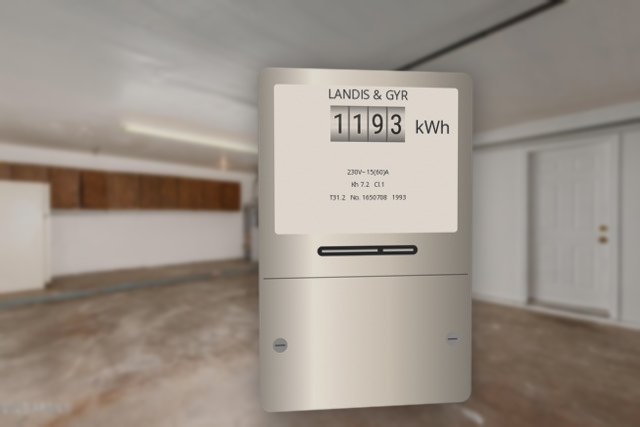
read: 1193 kWh
